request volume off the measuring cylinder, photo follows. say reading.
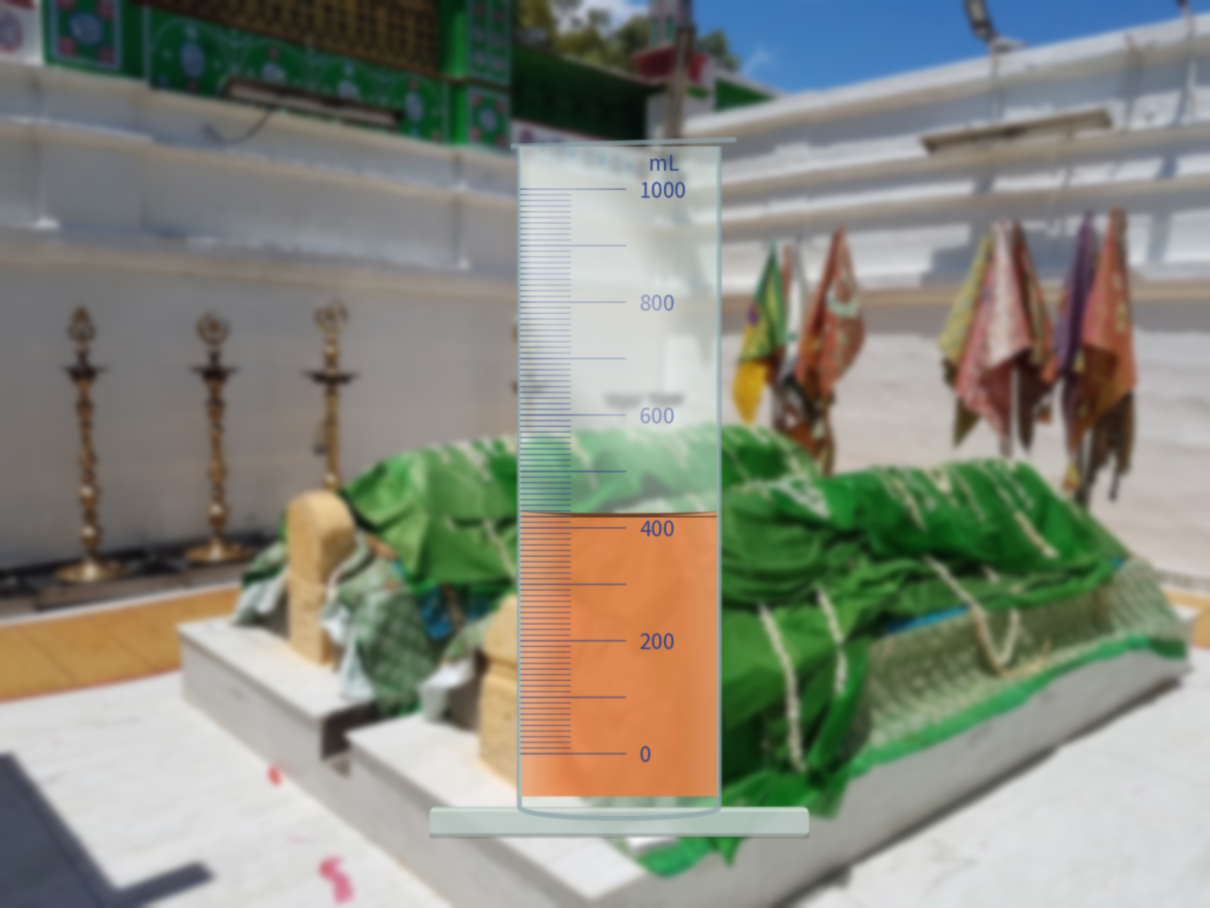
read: 420 mL
